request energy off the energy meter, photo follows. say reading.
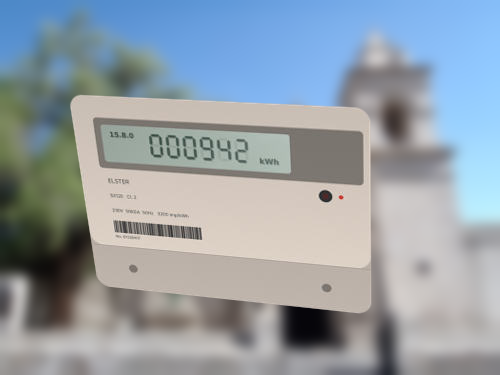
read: 942 kWh
